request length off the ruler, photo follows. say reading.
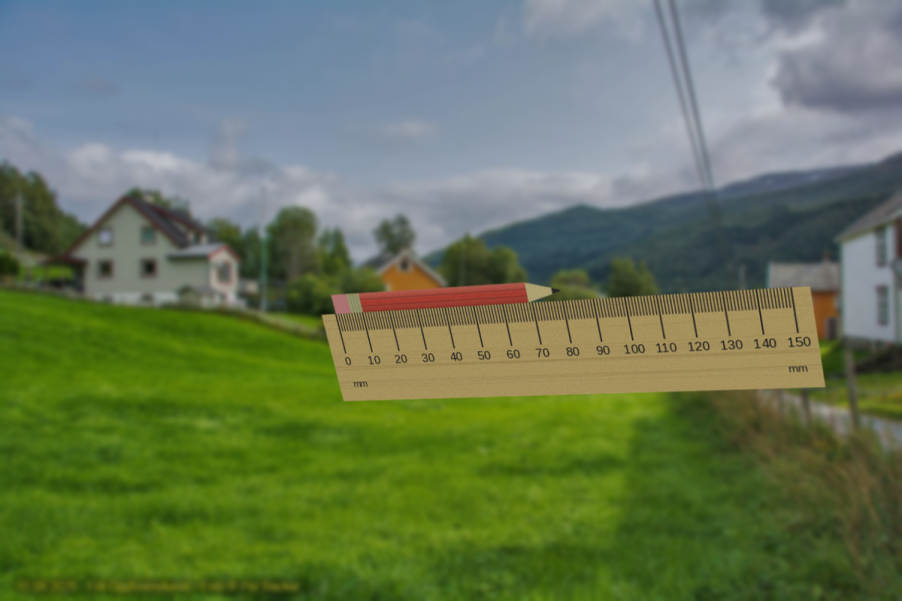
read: 80 mm
